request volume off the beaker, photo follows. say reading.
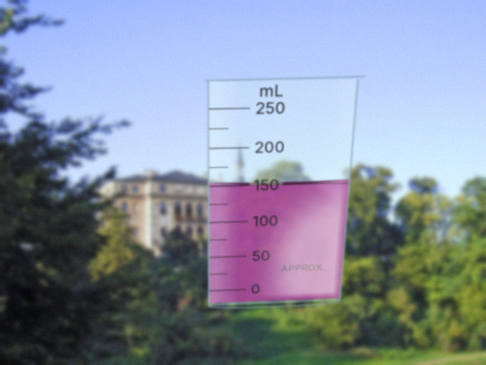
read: 150 mL
